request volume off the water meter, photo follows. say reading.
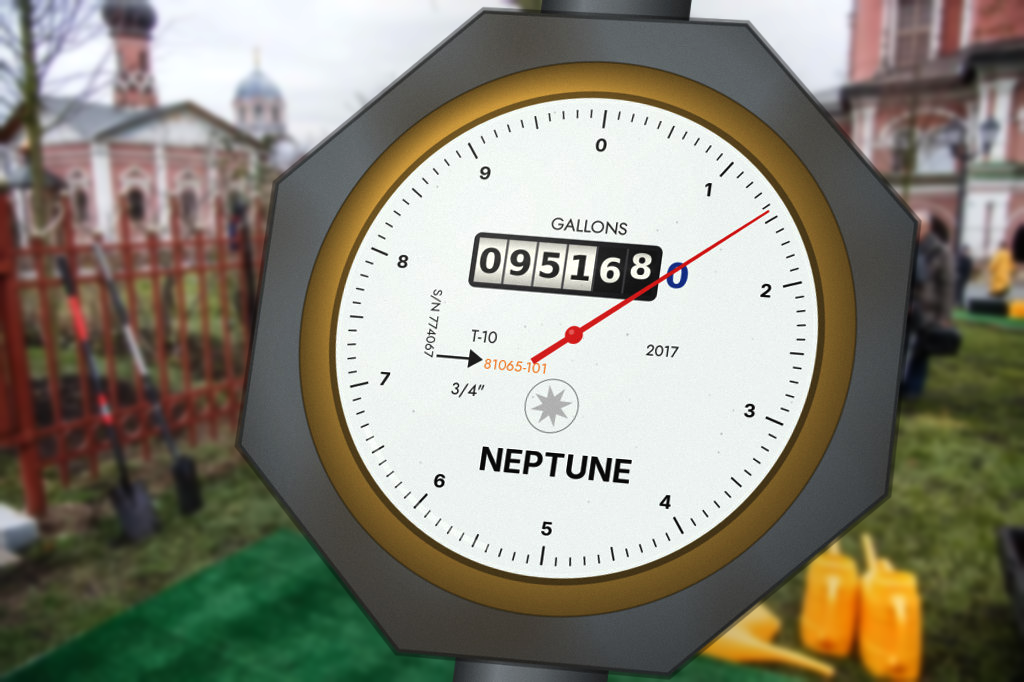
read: 951681.4 gal
